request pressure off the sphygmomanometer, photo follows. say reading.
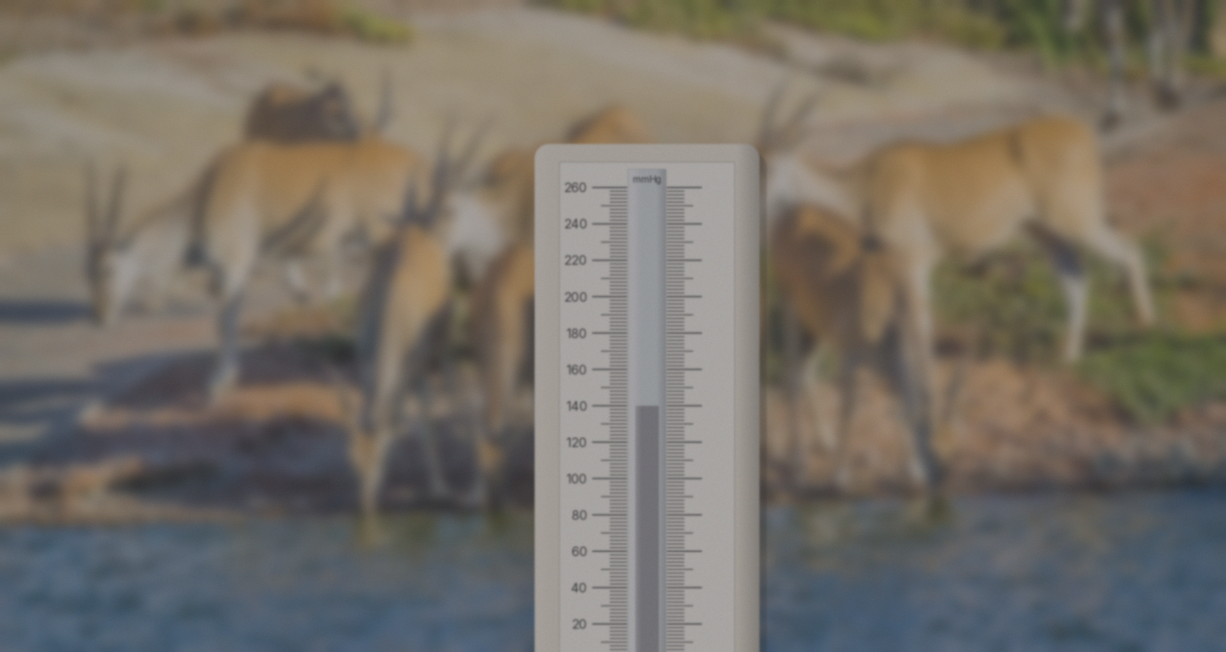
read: 140 mmHg
